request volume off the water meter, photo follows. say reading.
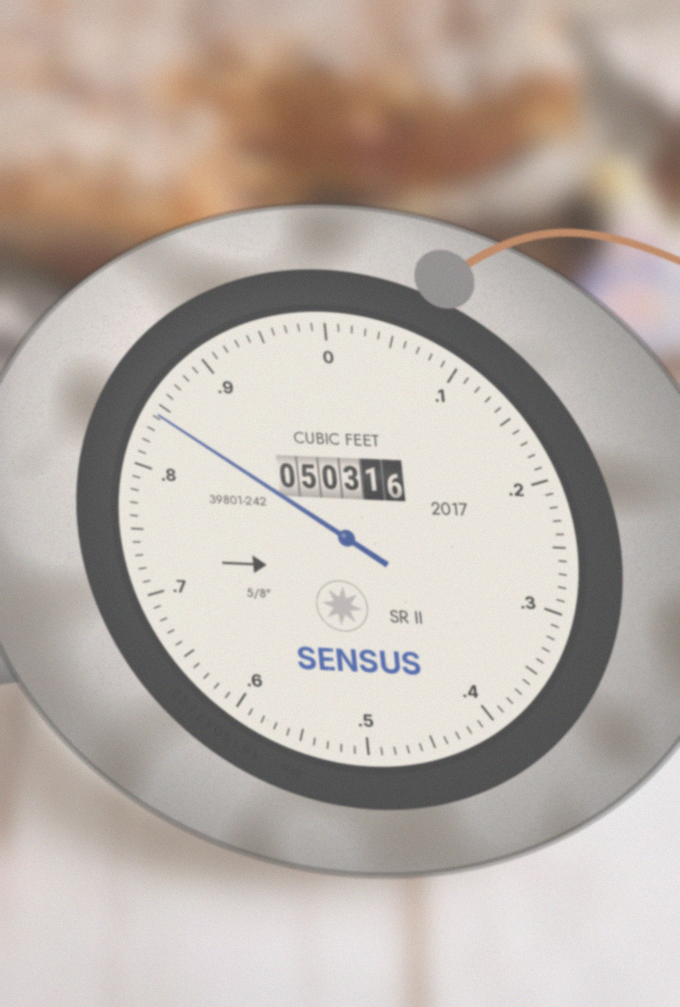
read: 50315.84 ft³
